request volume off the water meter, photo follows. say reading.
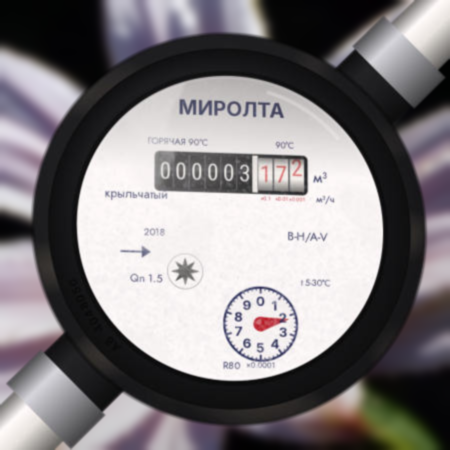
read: 3.1722 m³
